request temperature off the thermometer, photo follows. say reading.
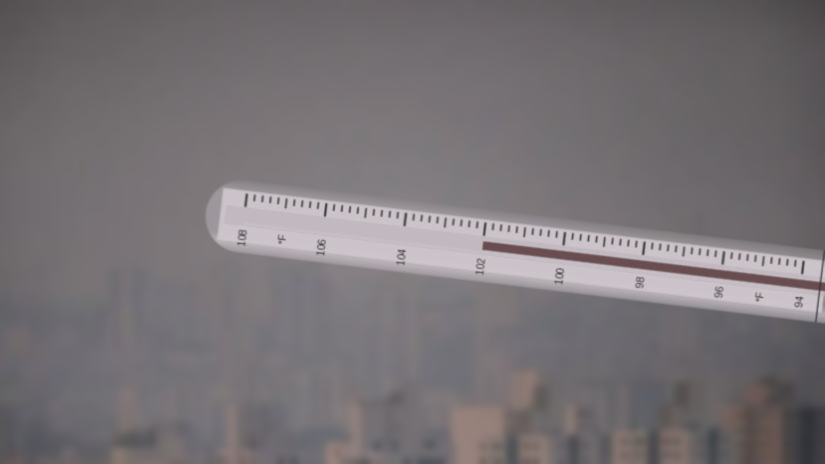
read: 102 °F
